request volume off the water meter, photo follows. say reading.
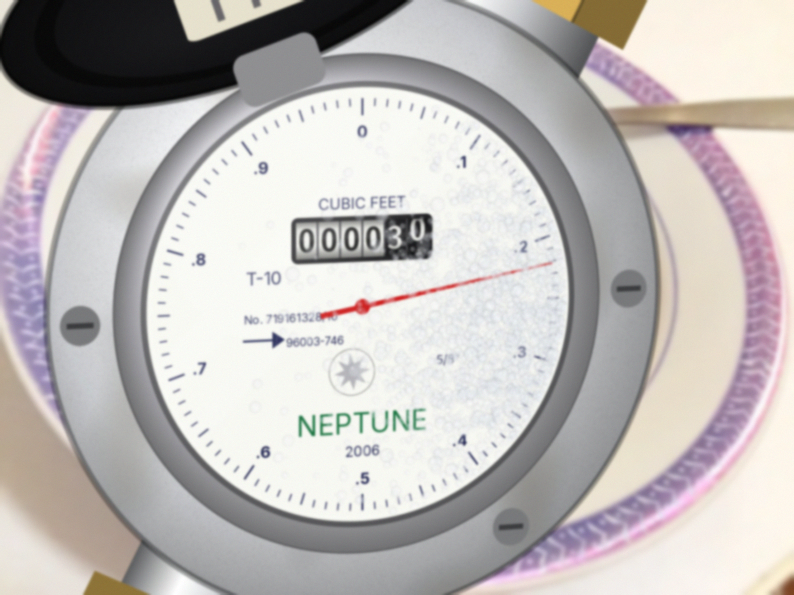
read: 30.22 ft³
